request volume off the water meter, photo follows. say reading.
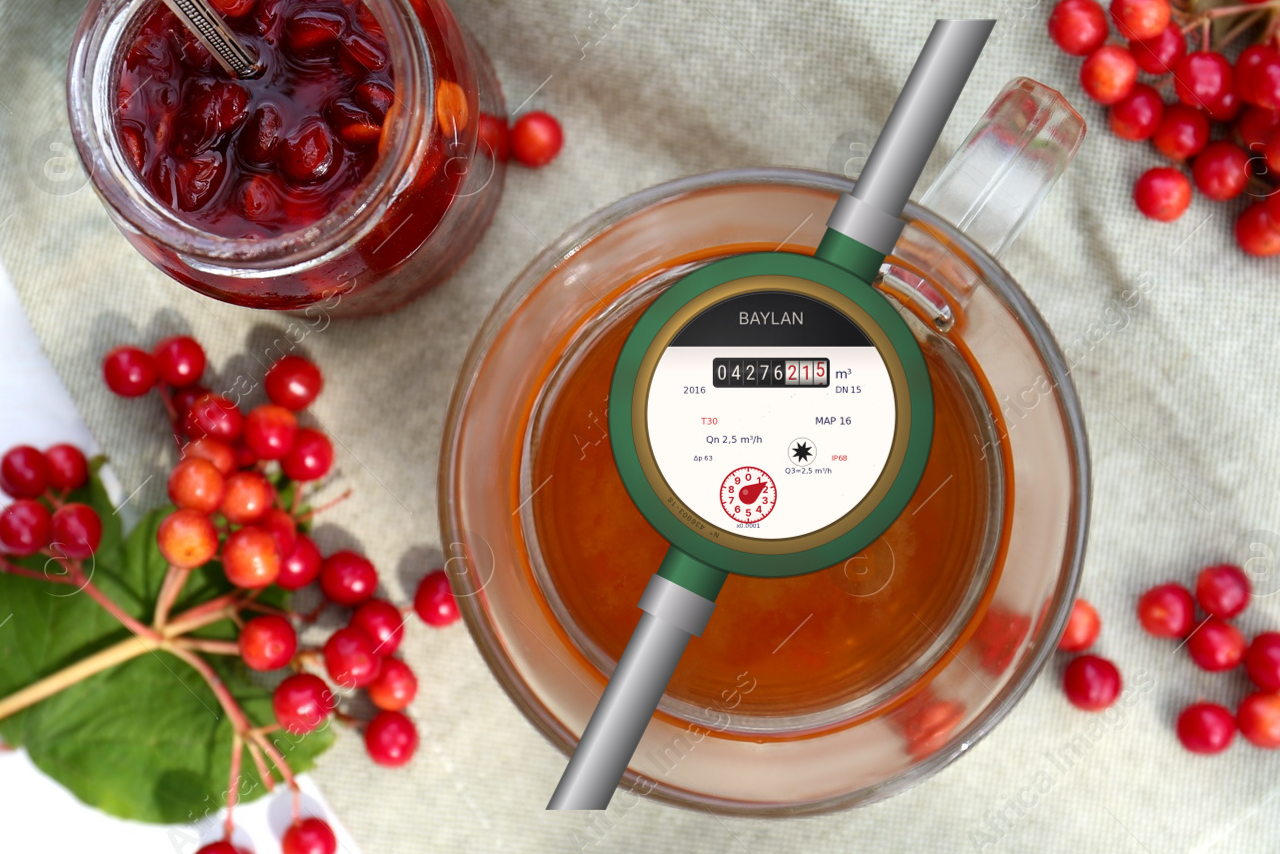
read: 4276.2151 m³
